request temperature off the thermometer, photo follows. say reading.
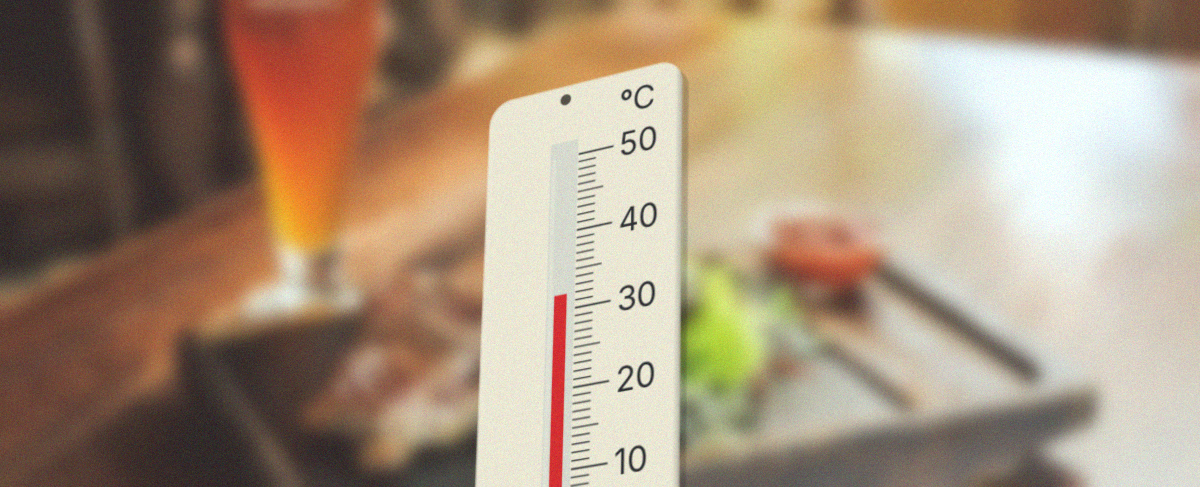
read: 32 °C
